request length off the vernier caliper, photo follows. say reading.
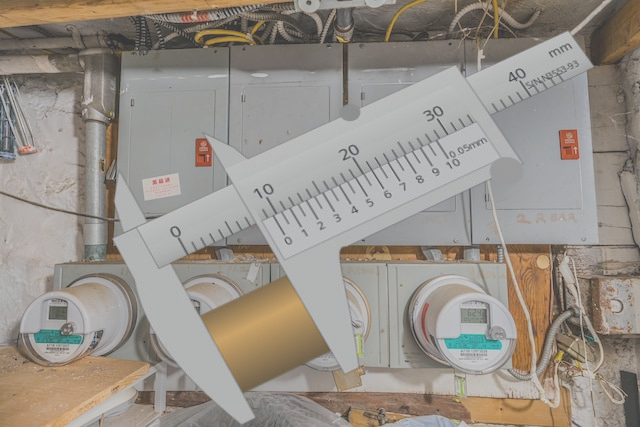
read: 9.6 mm
